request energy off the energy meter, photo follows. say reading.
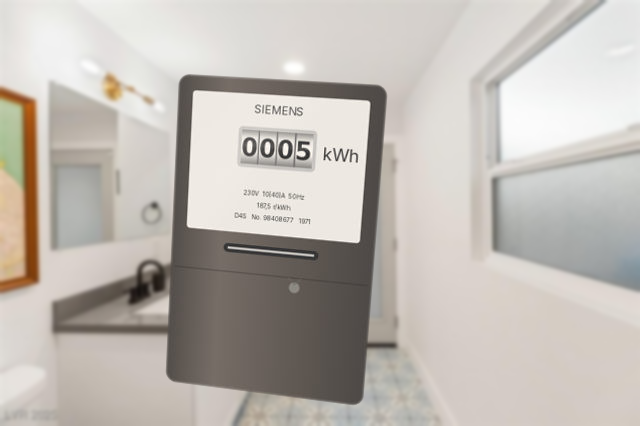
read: 5 kWh
